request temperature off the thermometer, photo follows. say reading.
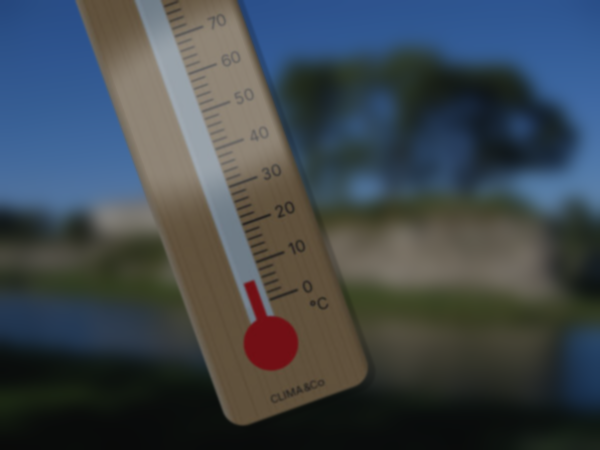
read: 6 °C
